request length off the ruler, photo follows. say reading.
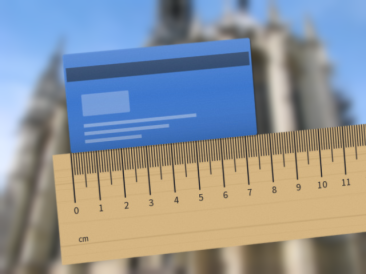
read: 7.5 cm
